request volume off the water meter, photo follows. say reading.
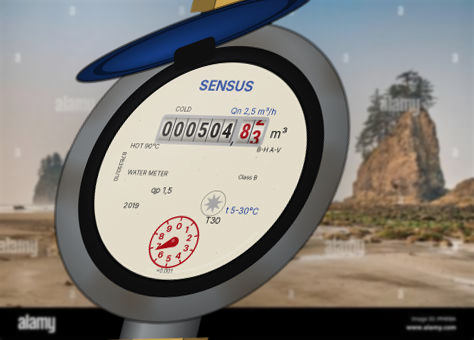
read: 504.826 m³
